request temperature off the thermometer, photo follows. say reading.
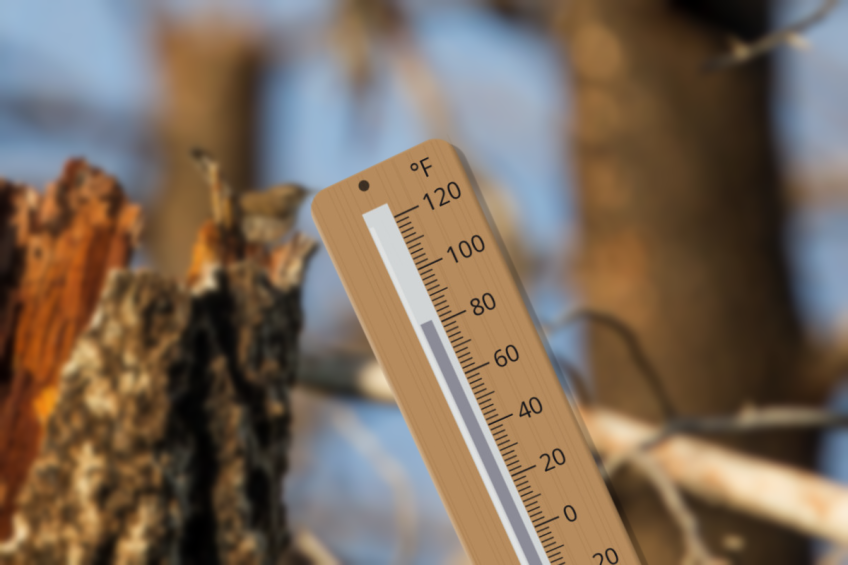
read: 82 °F
